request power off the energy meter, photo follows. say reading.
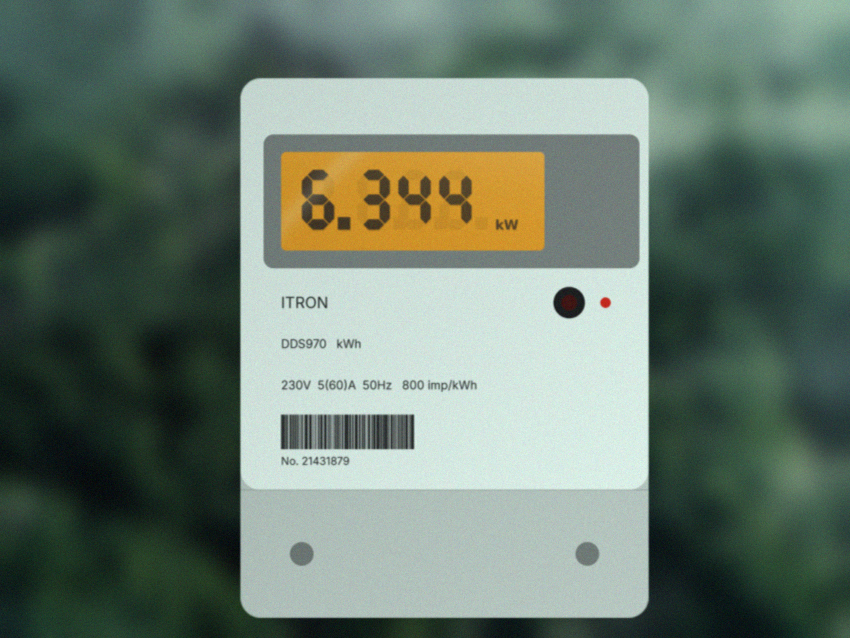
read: 6.344 kW
